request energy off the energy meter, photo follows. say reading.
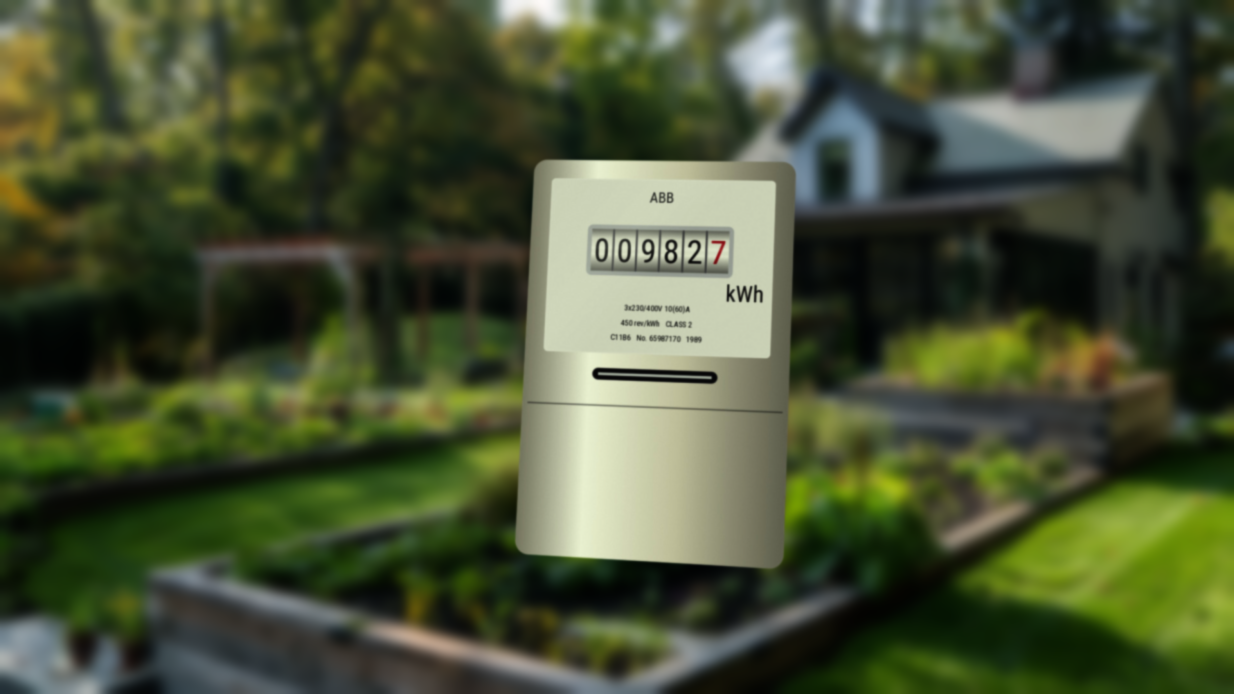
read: 982.7 kWh
